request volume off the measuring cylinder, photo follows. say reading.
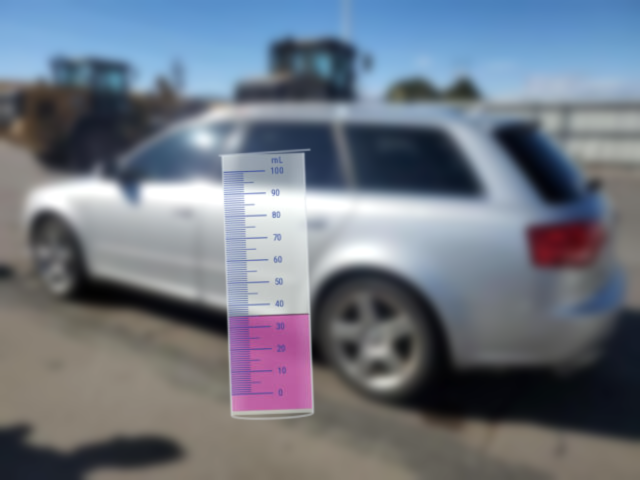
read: 35 mL
